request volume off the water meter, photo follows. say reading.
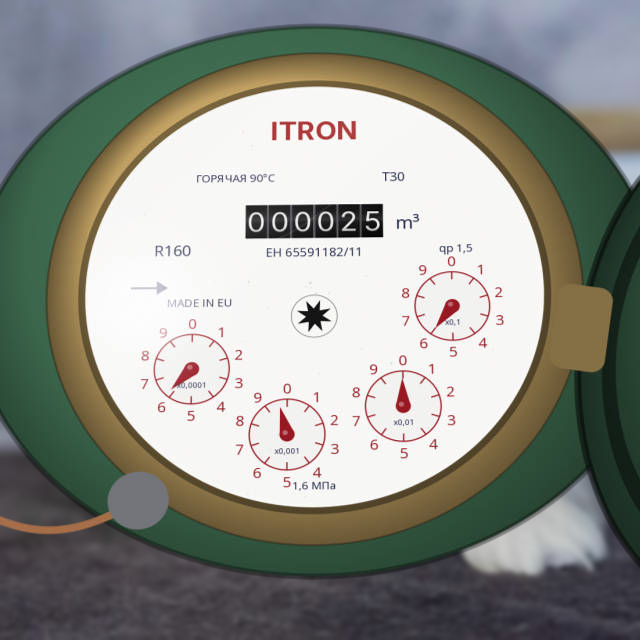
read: 25.5996 m³
